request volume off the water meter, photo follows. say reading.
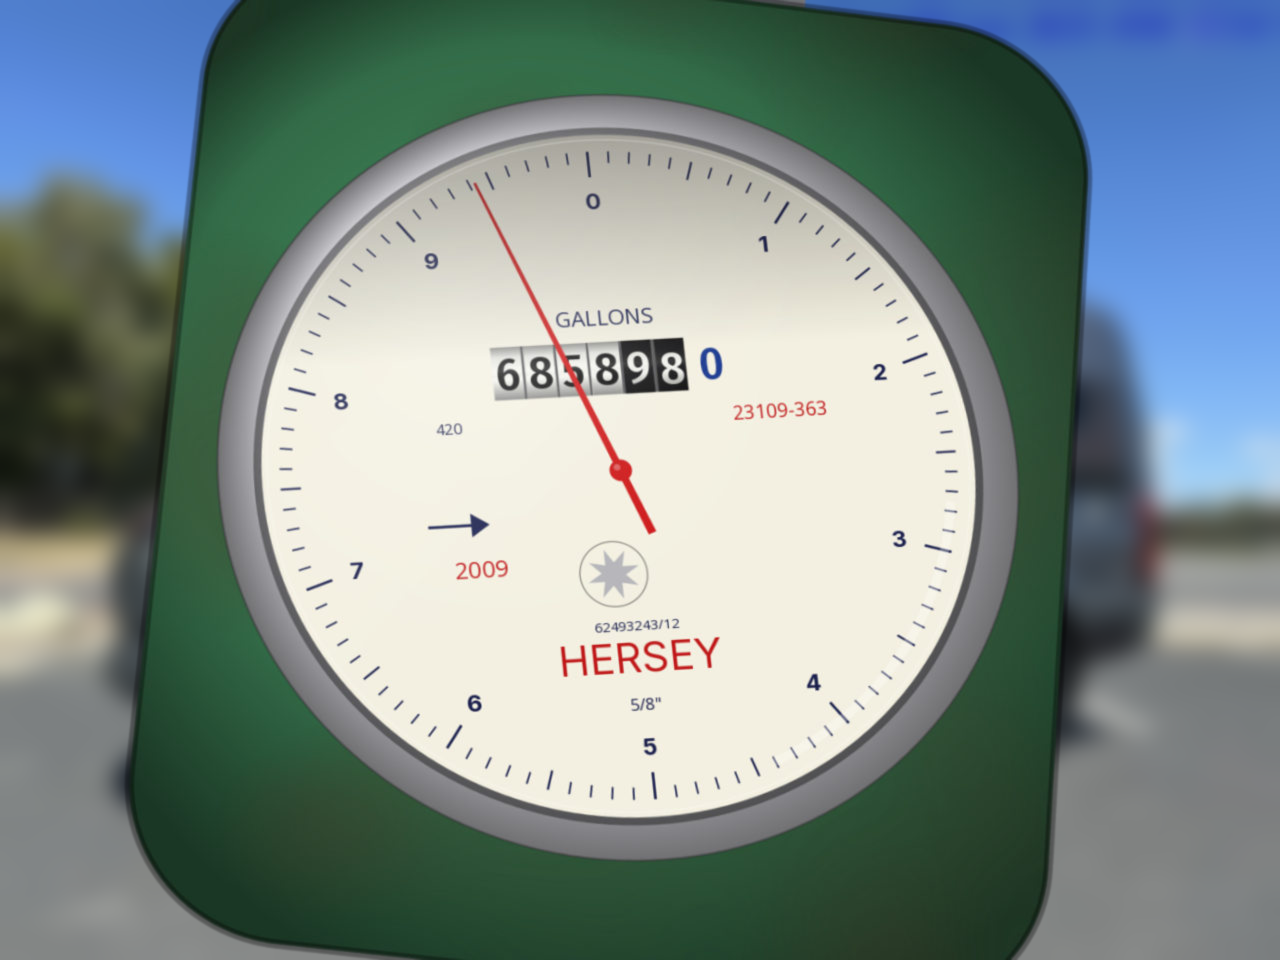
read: 6858979.4 gal
